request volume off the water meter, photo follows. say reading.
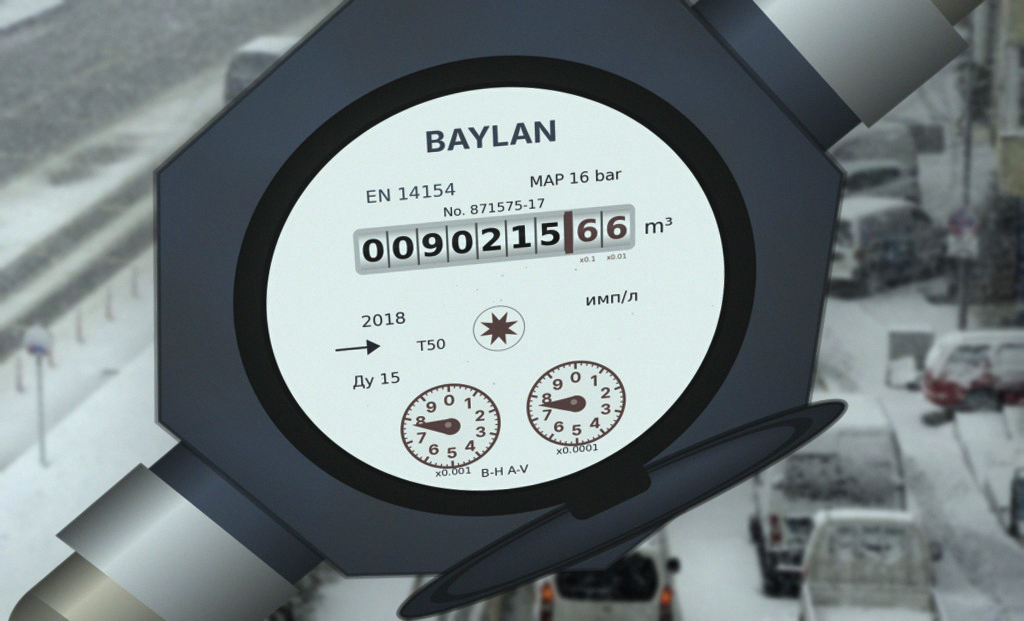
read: 90215.6677 m³
